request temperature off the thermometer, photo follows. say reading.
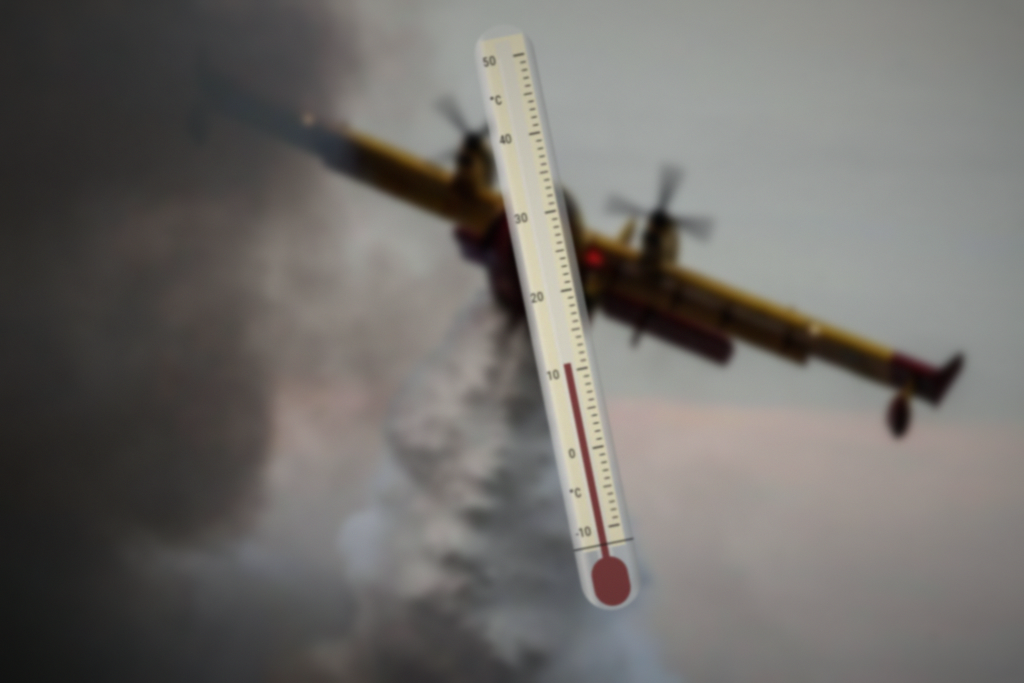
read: 11 °C
